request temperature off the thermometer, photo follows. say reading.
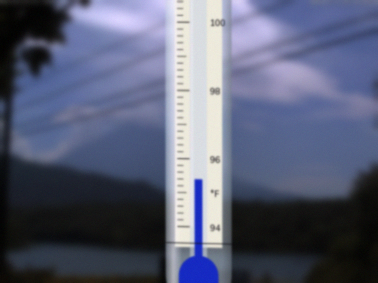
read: 95.4 °F
